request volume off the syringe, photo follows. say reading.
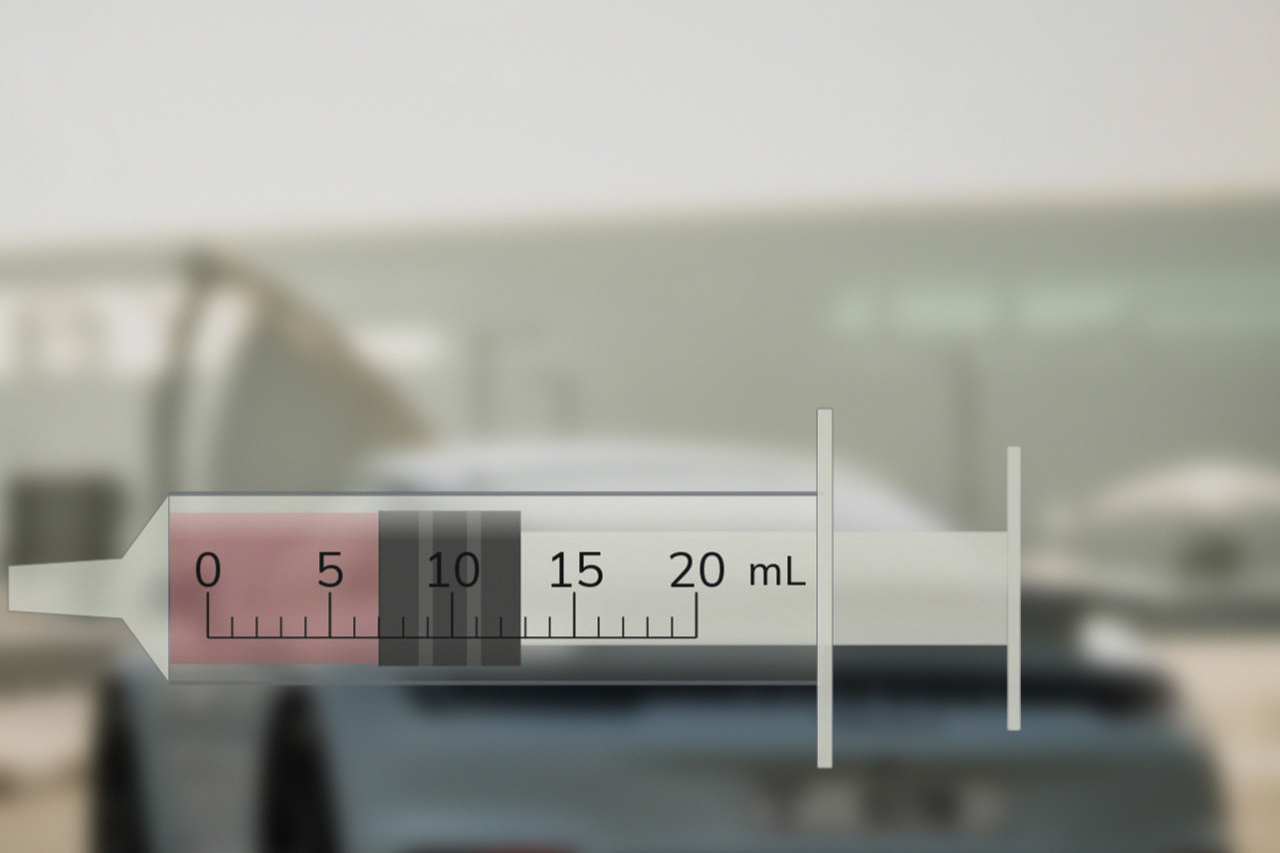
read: 7 mL
